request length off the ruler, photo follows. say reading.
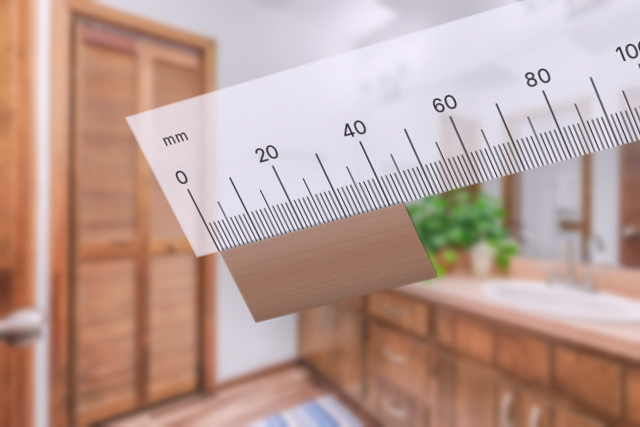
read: 43 mm
